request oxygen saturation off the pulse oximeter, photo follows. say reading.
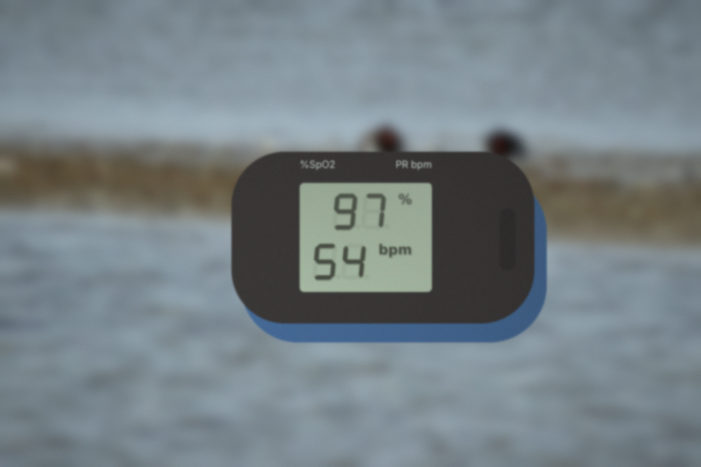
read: 97 %
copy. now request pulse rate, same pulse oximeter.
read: 54 bpm
